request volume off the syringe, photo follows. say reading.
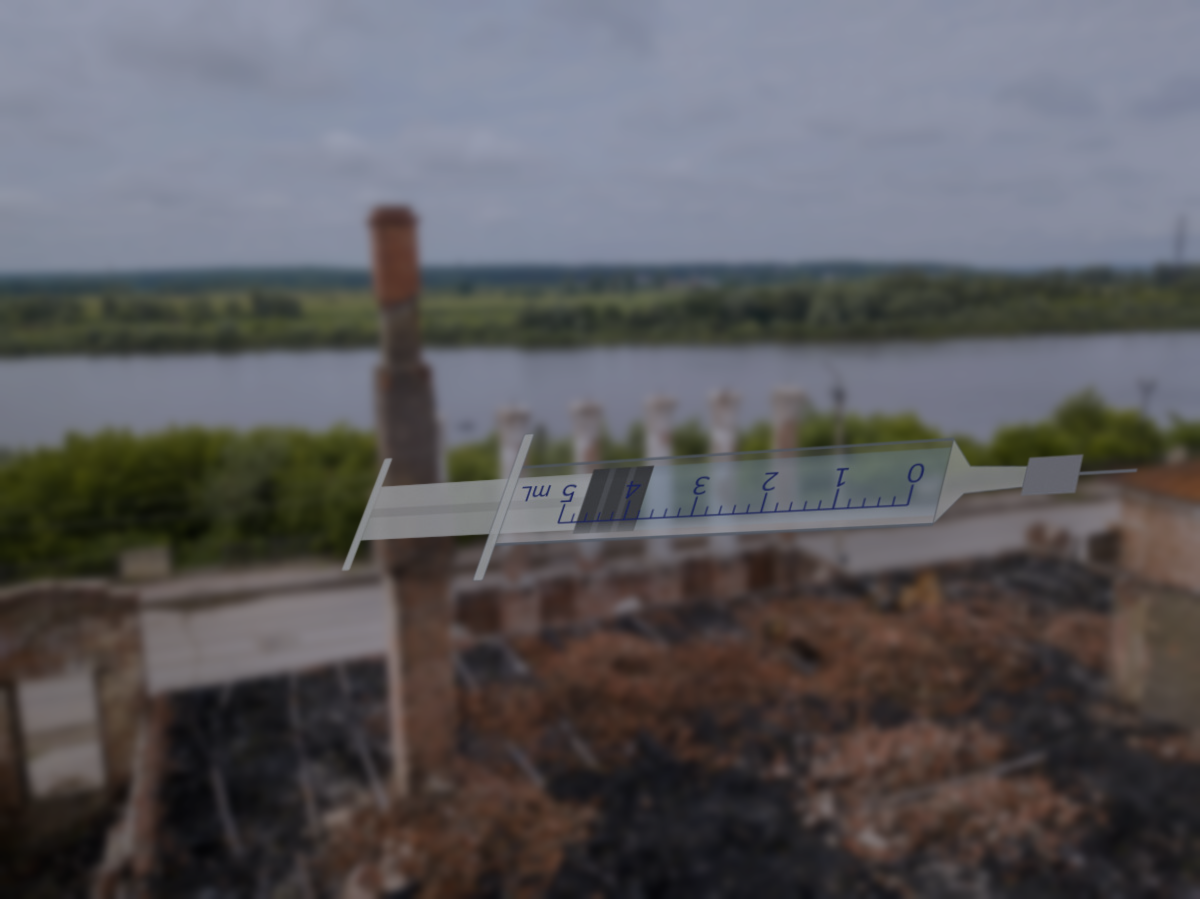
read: 3.8 mL
